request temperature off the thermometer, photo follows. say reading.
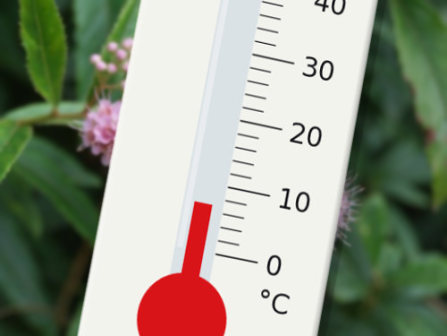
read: 7 °C
